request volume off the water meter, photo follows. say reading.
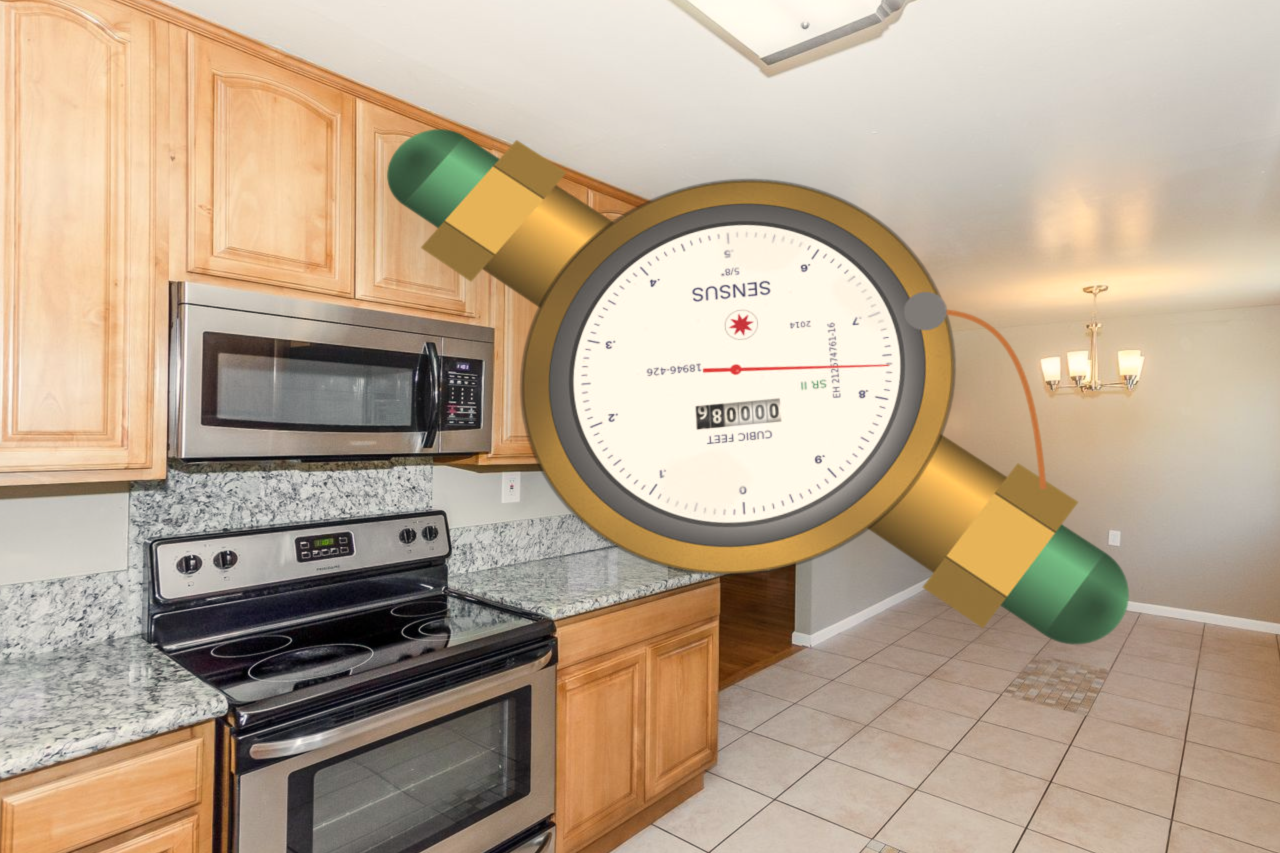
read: 85.76 ft³
